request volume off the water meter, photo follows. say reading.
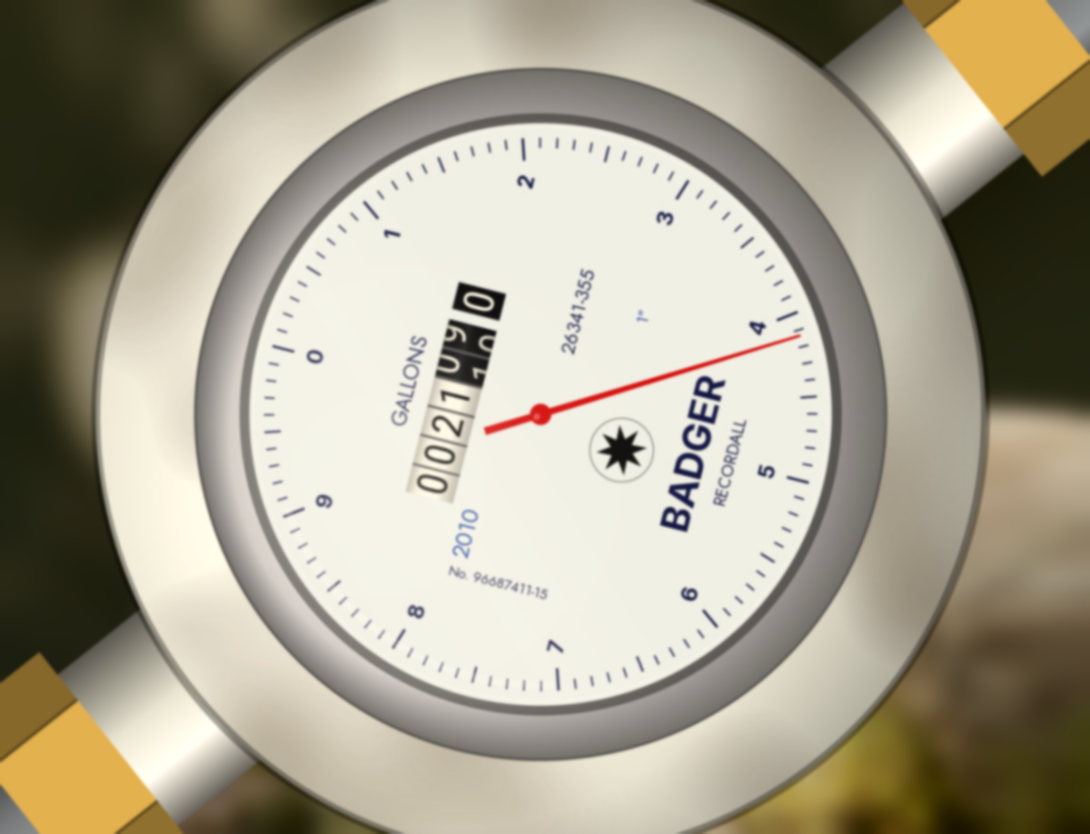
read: 21094.1 gal
